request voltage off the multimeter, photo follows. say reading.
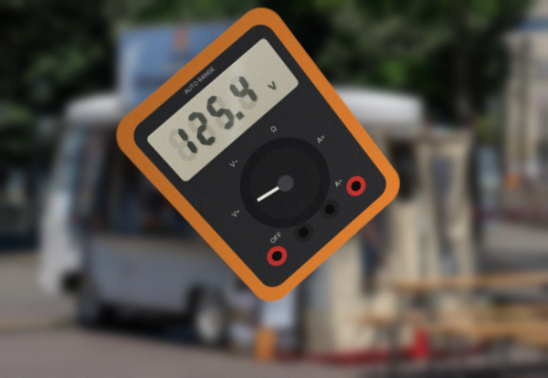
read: 125.4 V
